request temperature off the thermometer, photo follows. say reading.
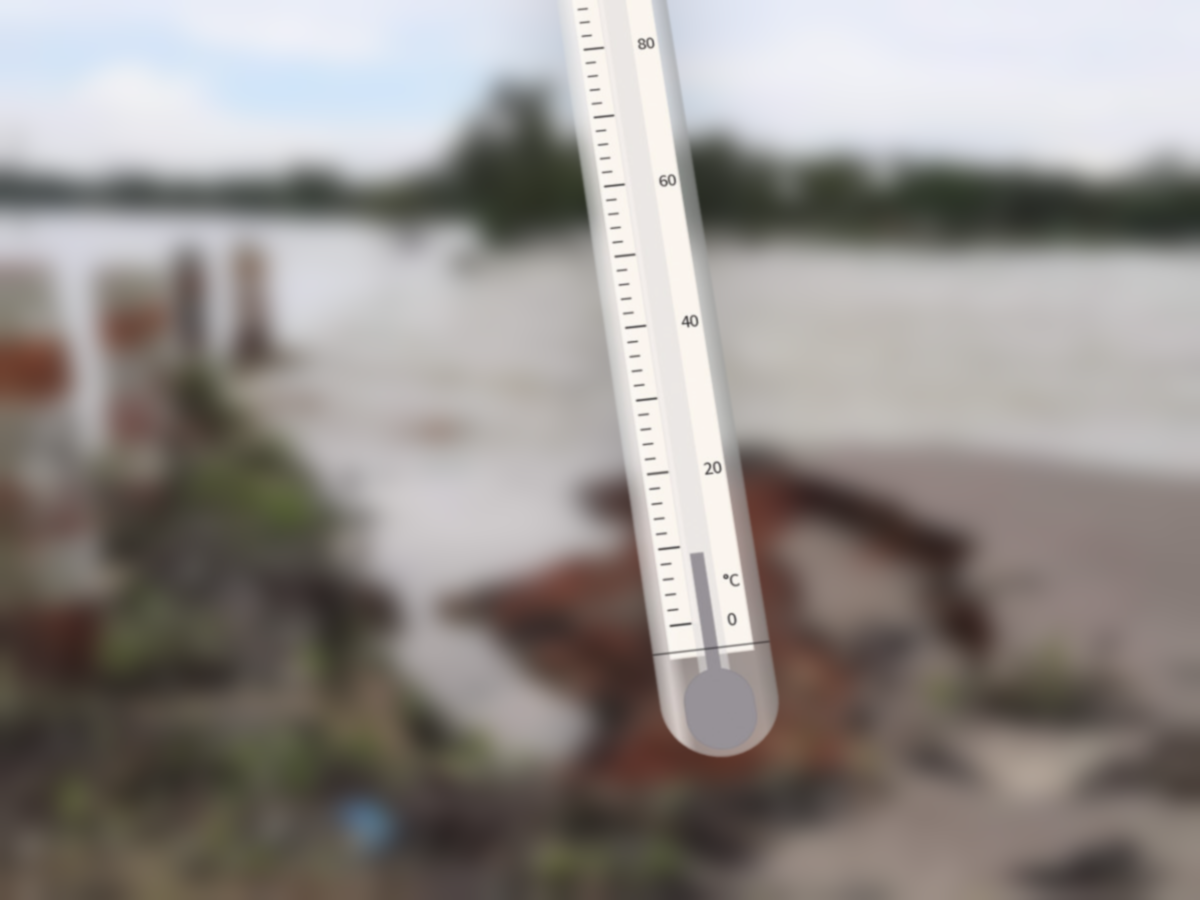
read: 9 °C
